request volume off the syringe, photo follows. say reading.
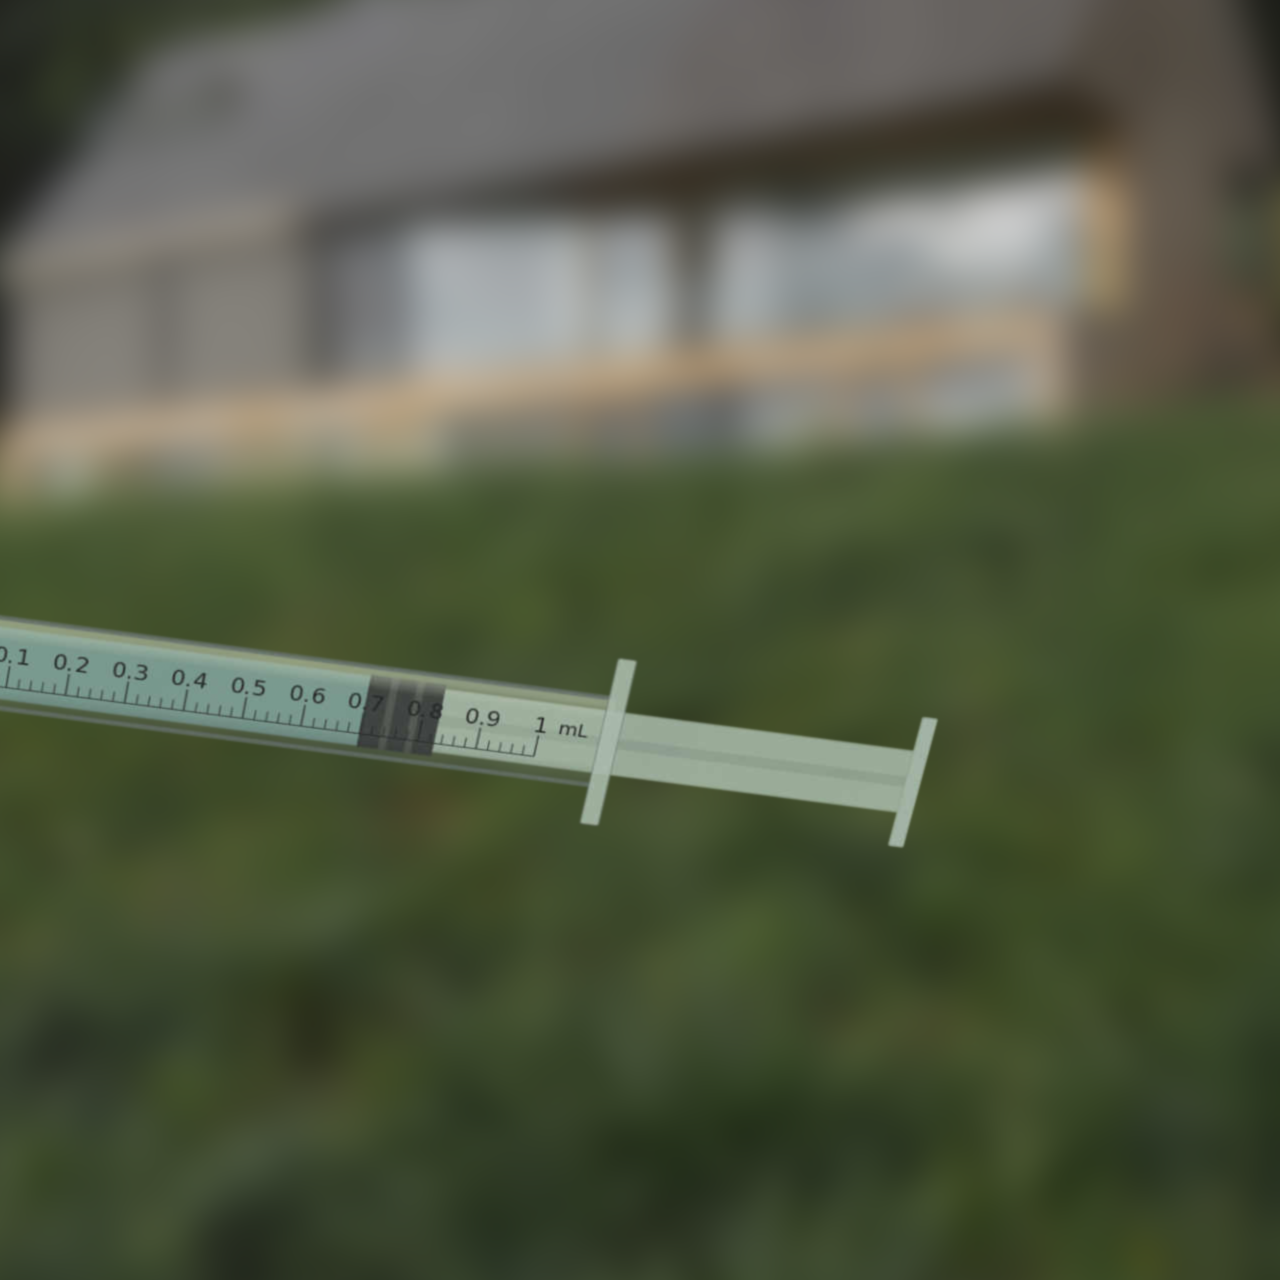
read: 0.7 mL
